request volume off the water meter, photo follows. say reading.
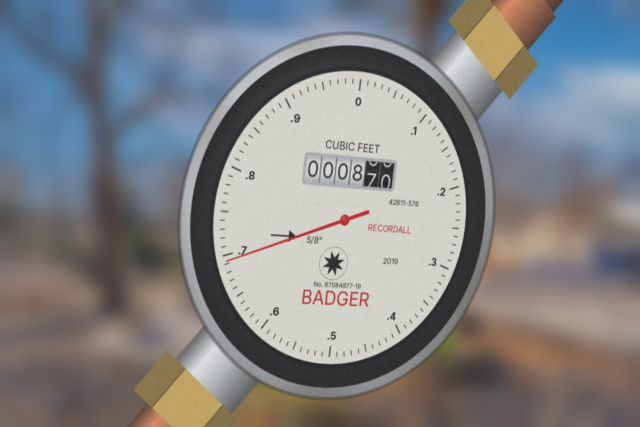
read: 869.69 ft³
